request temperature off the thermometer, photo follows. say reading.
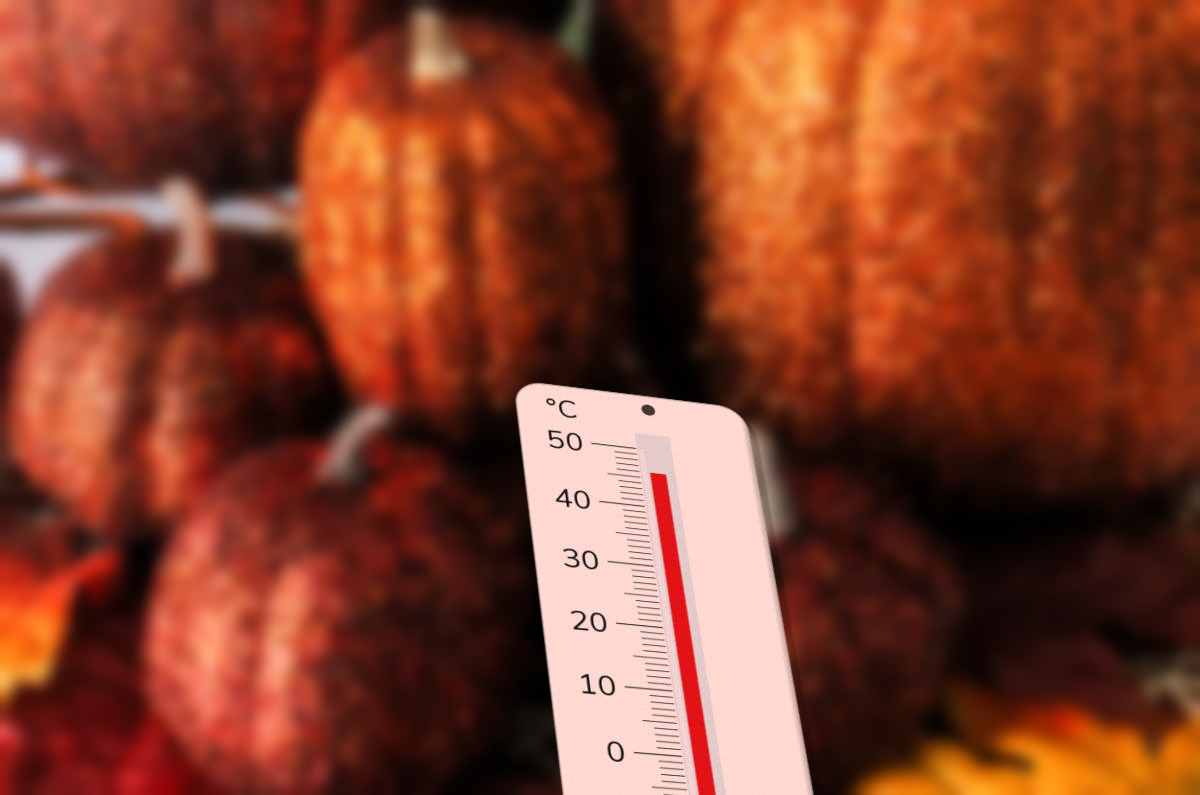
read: 46 °C
